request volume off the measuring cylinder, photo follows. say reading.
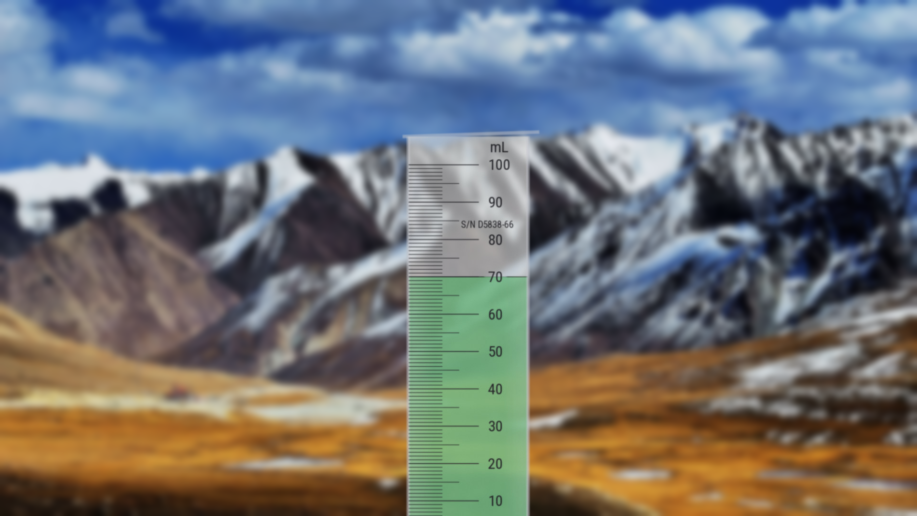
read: 70 mL
